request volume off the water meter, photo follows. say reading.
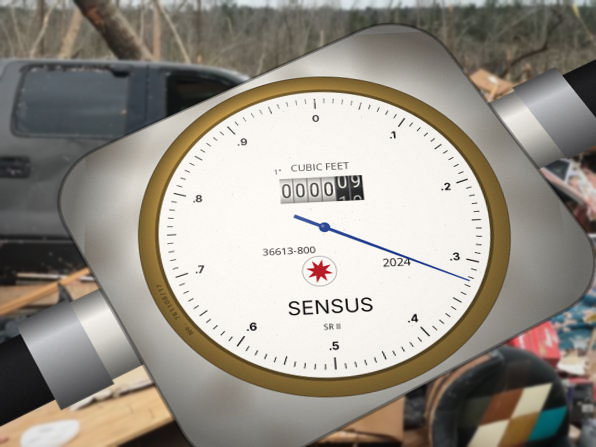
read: 9.32 ft³
